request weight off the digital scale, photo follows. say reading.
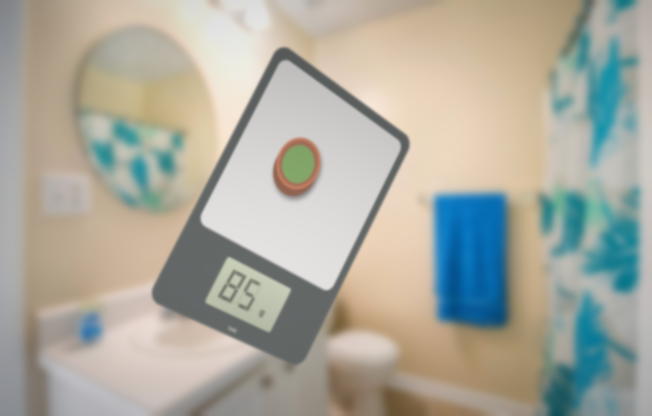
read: 85 g
